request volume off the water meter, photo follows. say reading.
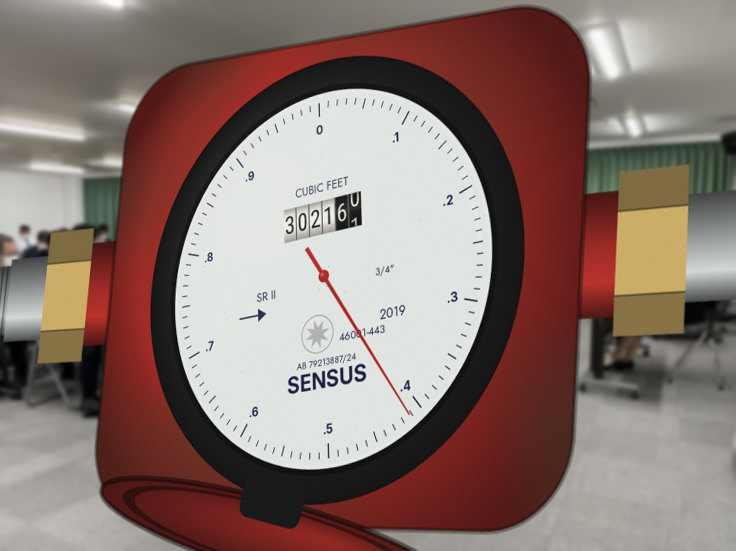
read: 302160.41 ft³
